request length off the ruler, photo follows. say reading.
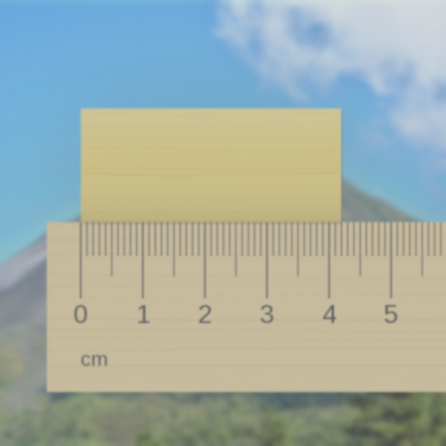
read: 4.2 cm
